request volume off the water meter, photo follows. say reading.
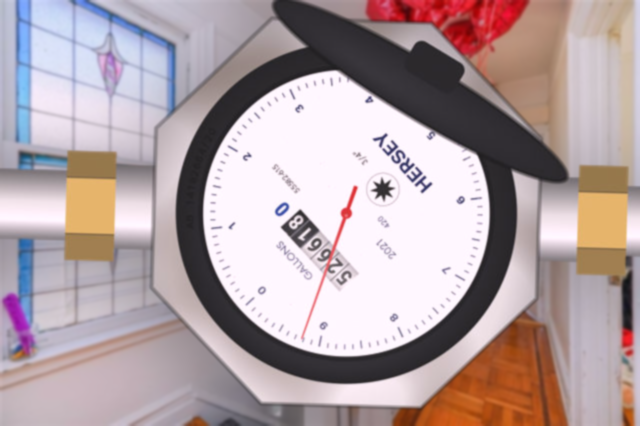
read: 5266179.2 gal
